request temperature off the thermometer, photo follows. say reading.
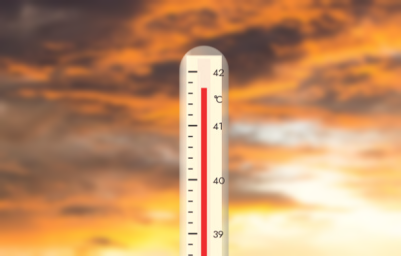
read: 41.7 °C
